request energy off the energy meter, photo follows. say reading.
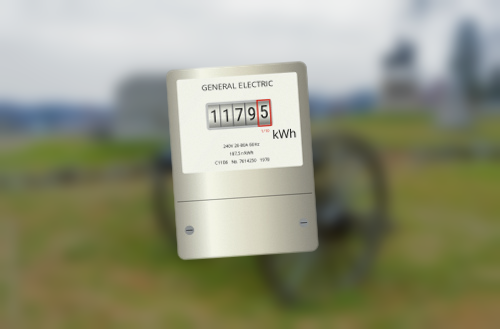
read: 1179.5 kWh
